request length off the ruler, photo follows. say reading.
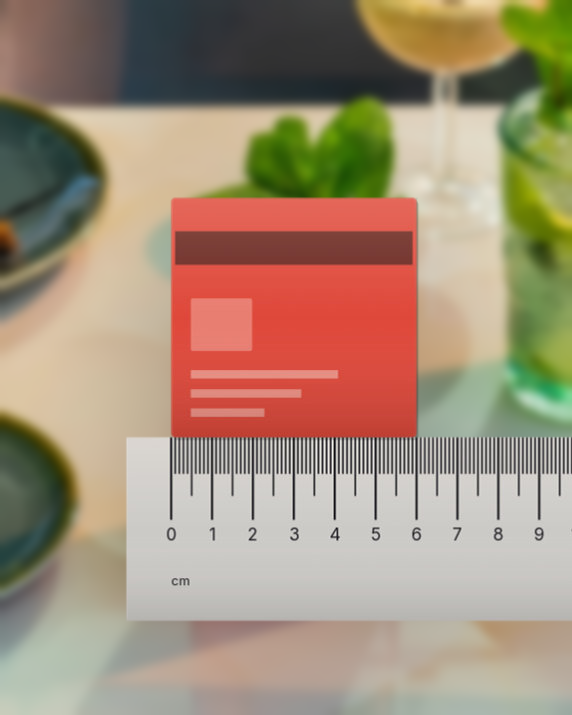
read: 6 cm
